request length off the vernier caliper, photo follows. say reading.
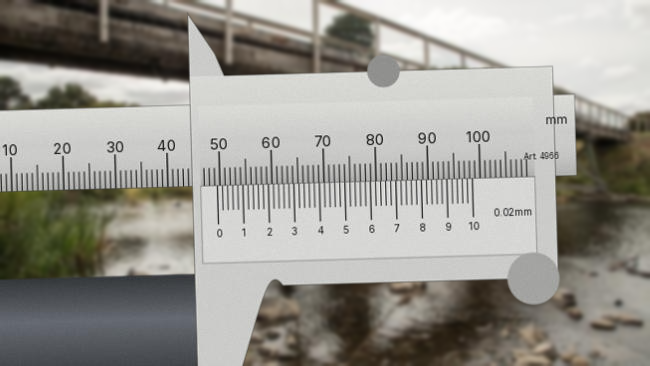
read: 49.5 mm
